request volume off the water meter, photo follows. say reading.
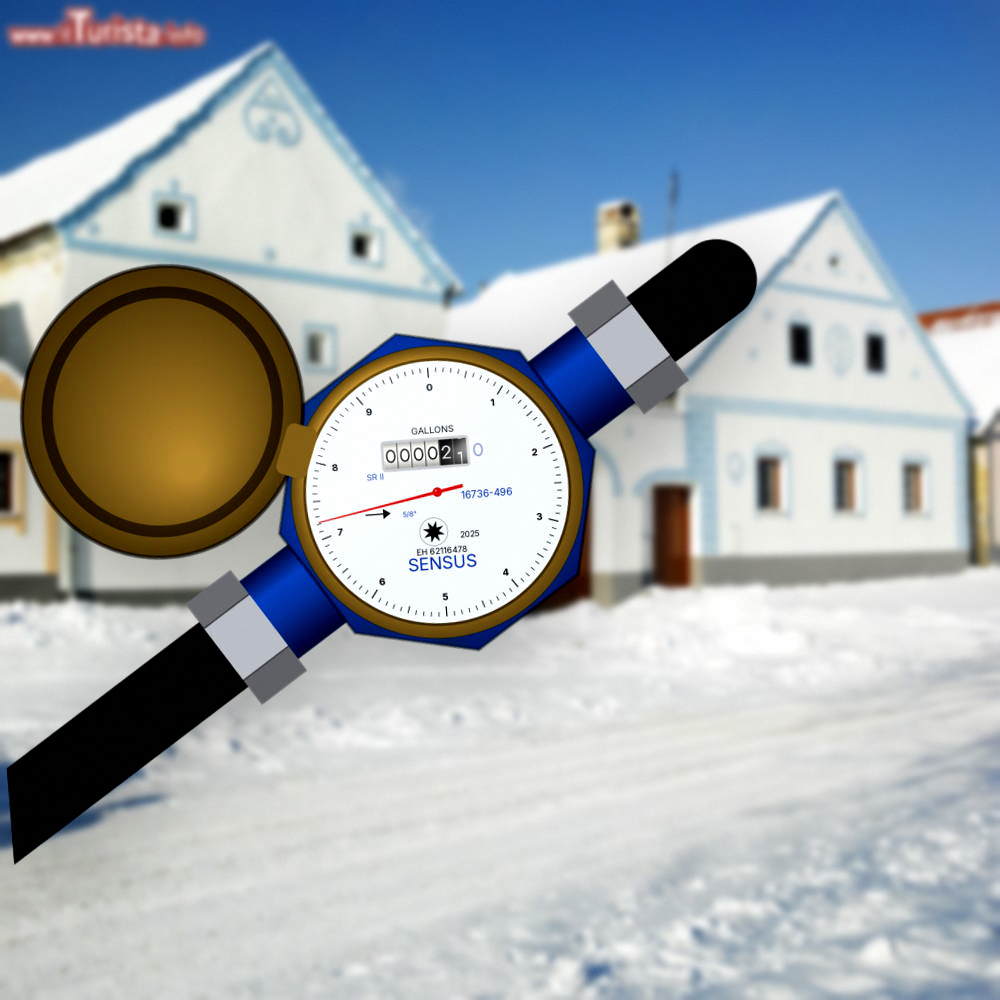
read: 207.2 gal
